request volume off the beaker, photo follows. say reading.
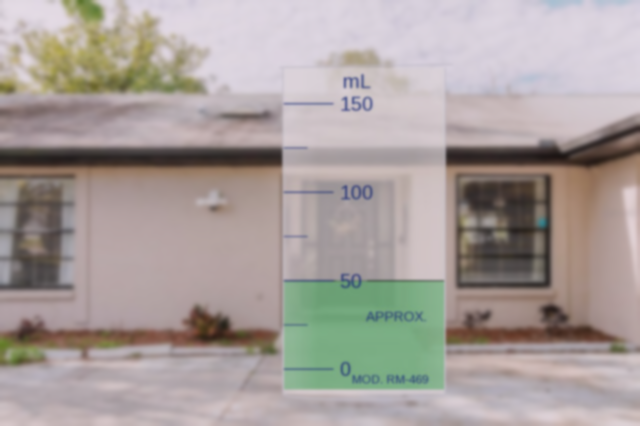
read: 50 mL
